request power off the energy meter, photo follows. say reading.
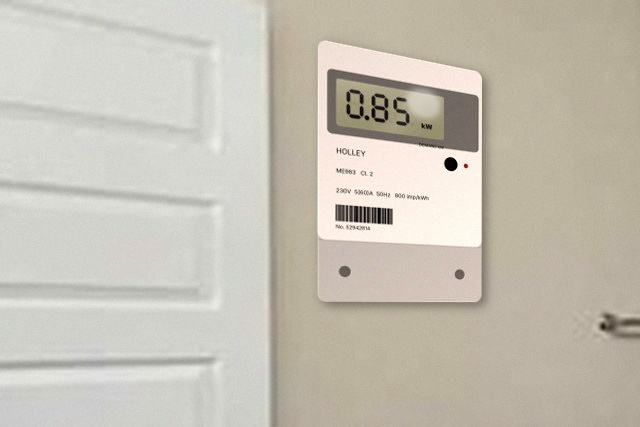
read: 0.85 kW
